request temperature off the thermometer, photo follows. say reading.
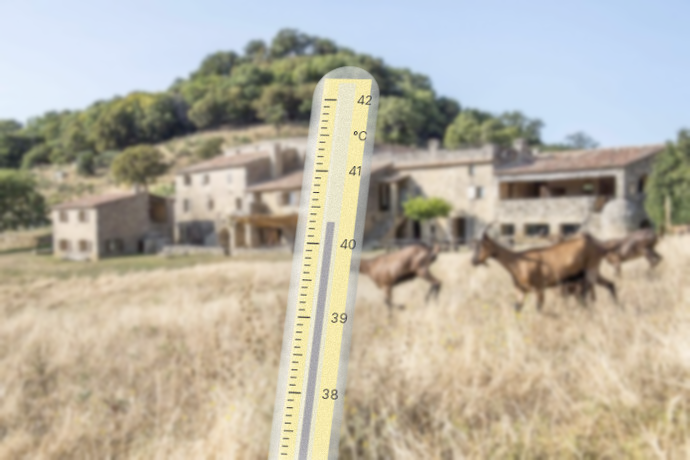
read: 40.3 °C
